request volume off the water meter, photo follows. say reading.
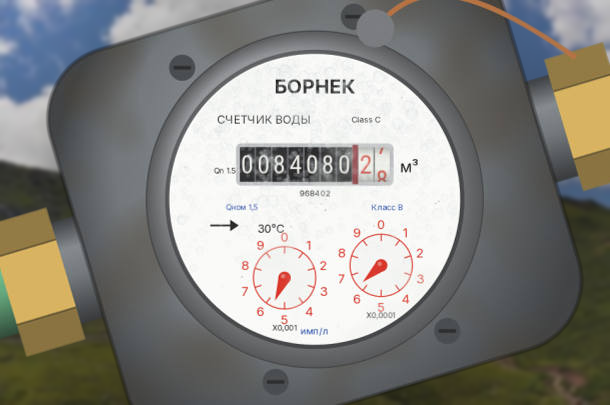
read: 84080.2756 m³
